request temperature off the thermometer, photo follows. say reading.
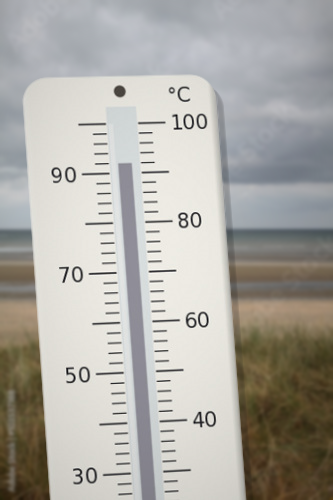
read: 92 °C
